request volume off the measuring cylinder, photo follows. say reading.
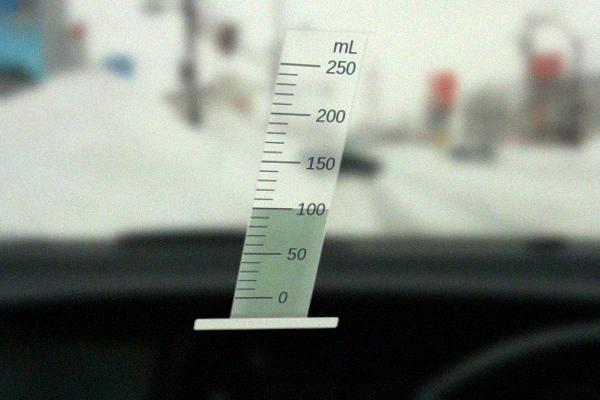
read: 100 mL
